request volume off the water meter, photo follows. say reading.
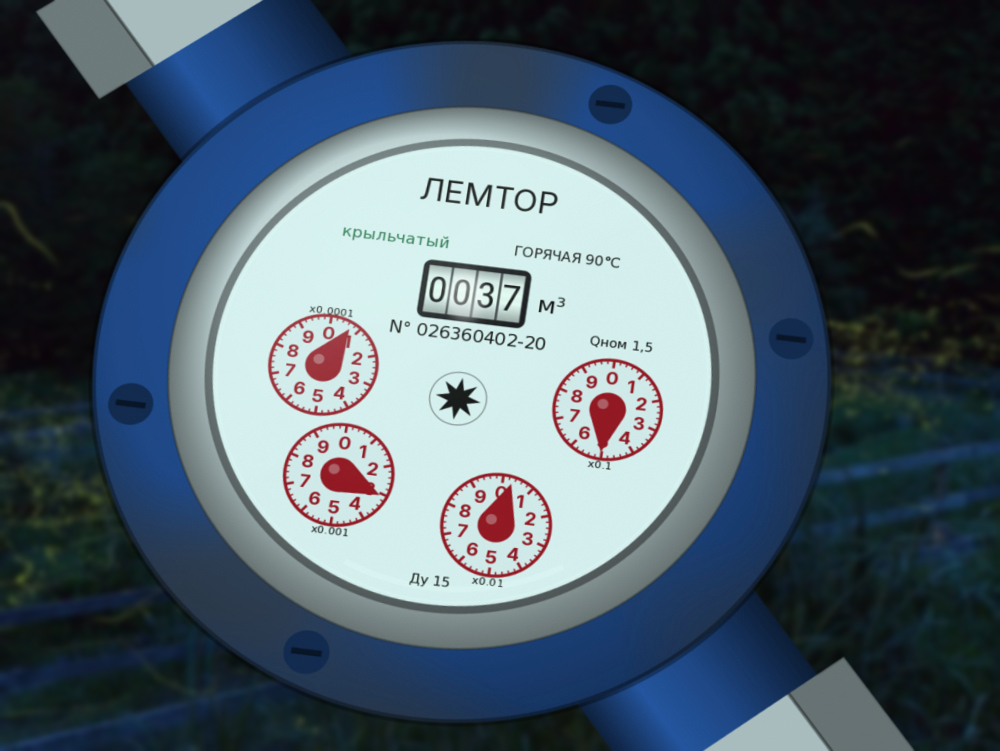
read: 37.5030 m³
